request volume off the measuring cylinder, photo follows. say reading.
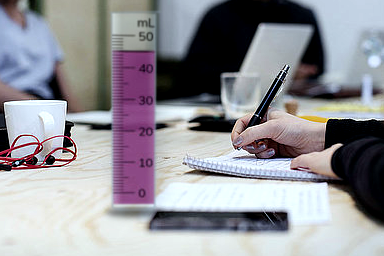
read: 45 mL
